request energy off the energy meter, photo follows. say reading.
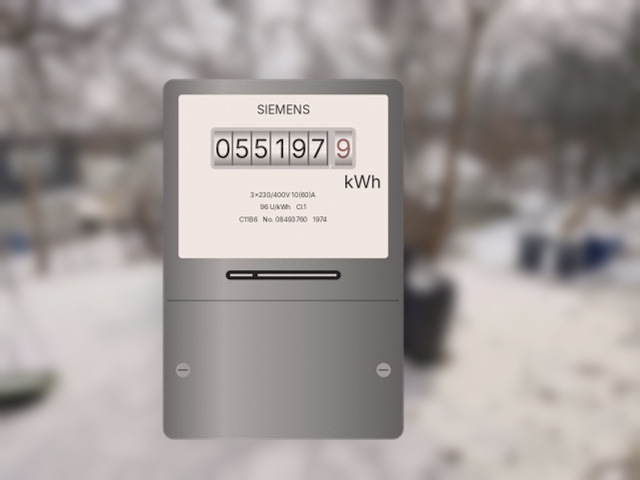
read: 55197.9 kWh
